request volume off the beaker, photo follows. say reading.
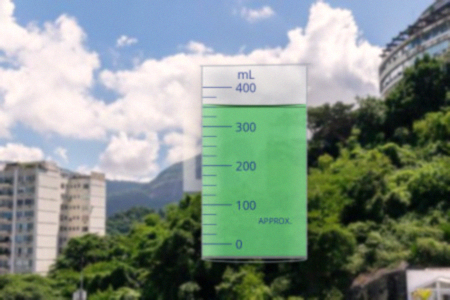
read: 350 mL
